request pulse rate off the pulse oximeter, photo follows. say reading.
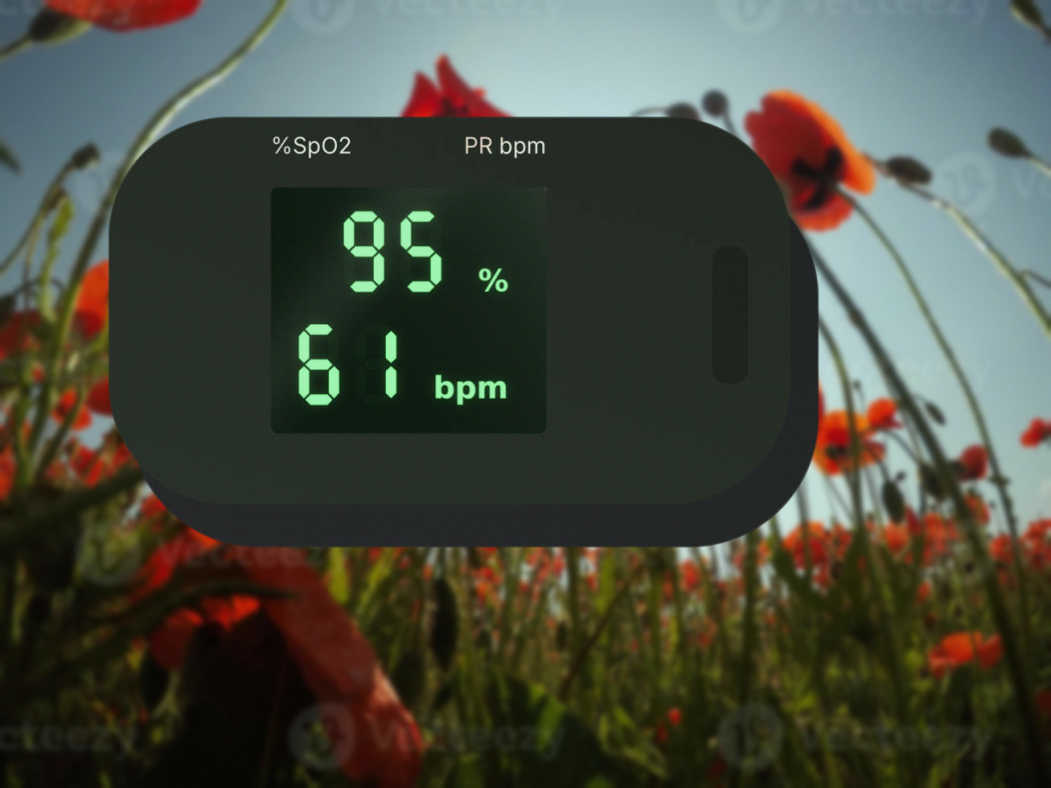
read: 61 bpm
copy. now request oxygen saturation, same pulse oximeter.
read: 95 %
